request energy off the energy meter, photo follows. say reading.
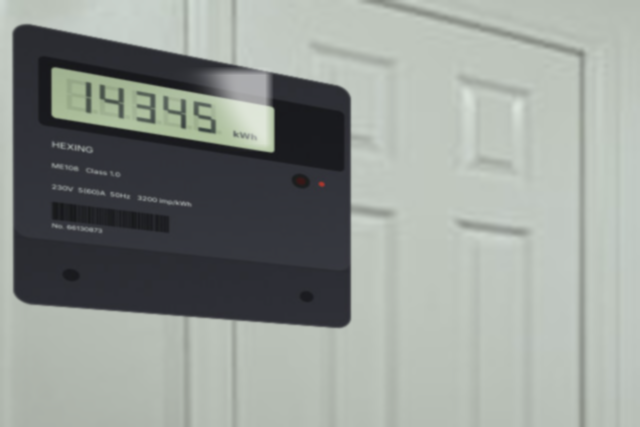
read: 14345 kWh
